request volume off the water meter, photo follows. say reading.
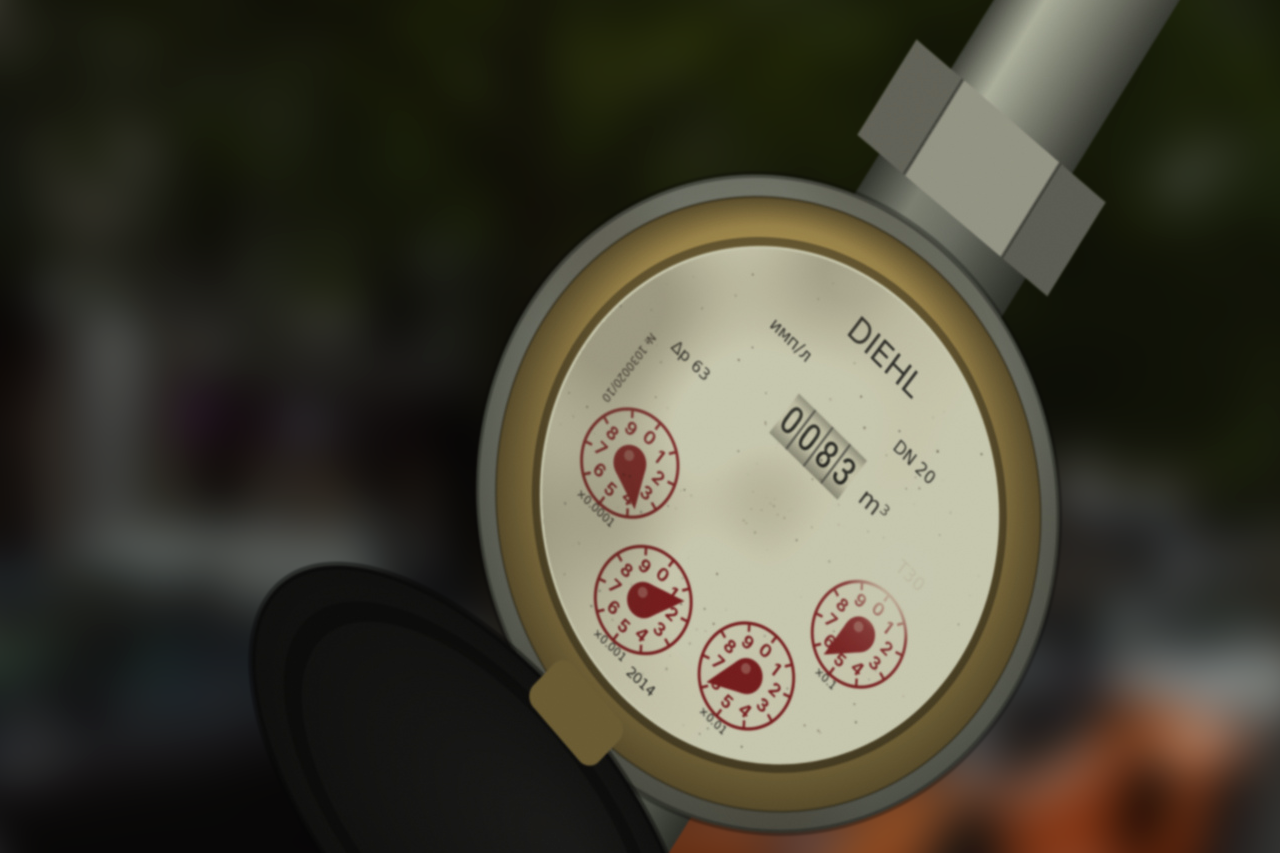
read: 83.5613 m³
